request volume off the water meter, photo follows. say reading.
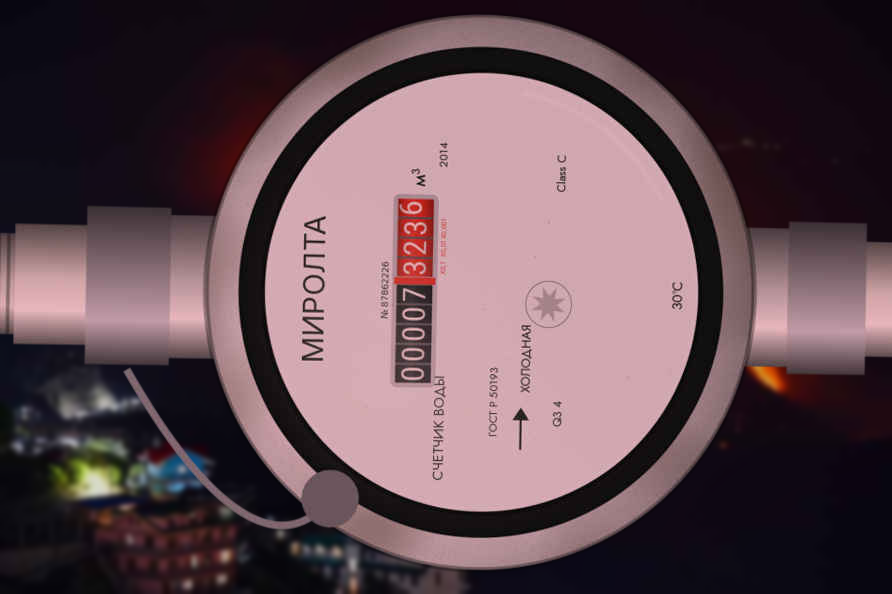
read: 7.3236 m³
